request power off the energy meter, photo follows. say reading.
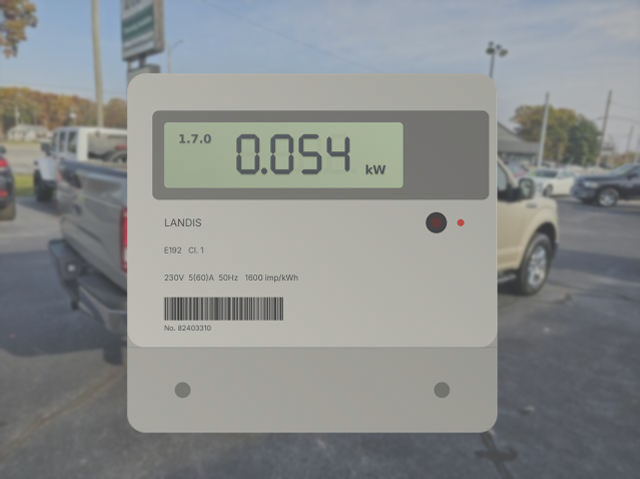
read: 0.054 kW
